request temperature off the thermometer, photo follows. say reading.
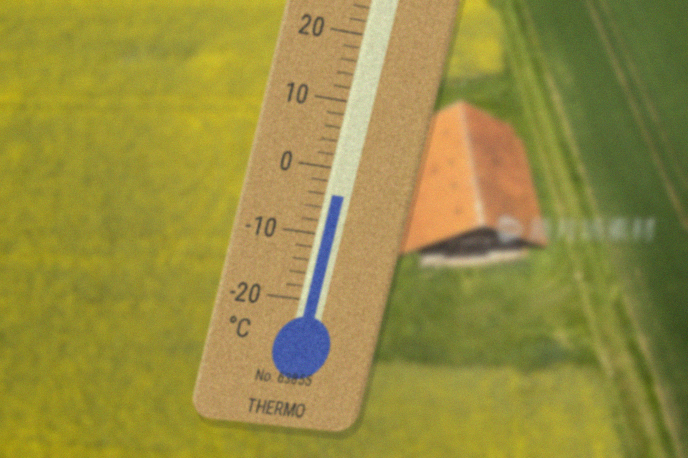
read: -4 °C
